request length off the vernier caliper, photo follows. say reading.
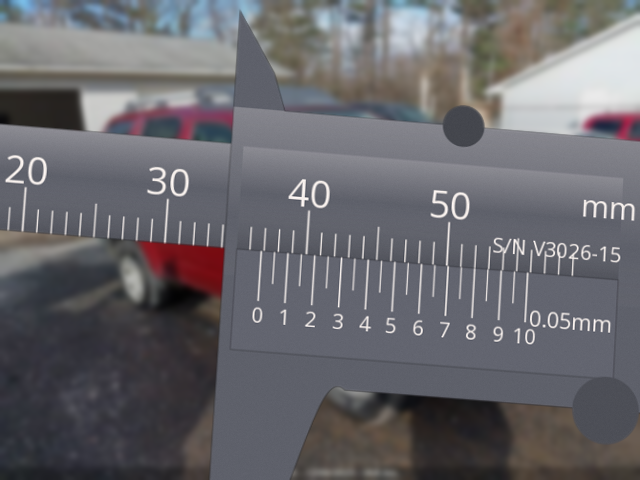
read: 36.8 mm
